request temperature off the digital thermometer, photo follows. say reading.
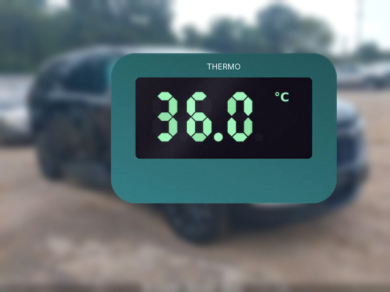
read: 36.0 °C
